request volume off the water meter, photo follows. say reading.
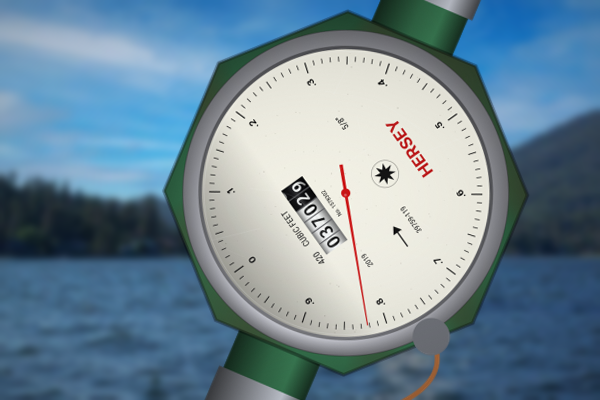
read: 37028.82 ft³
